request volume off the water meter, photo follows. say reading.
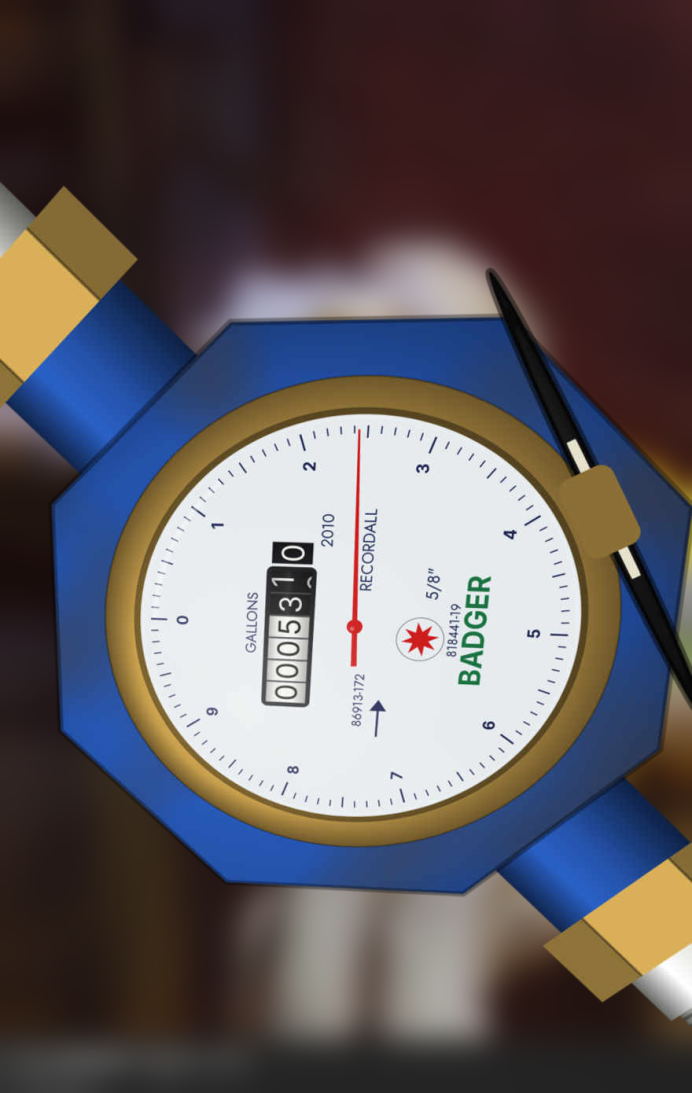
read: 5312.4 gal
